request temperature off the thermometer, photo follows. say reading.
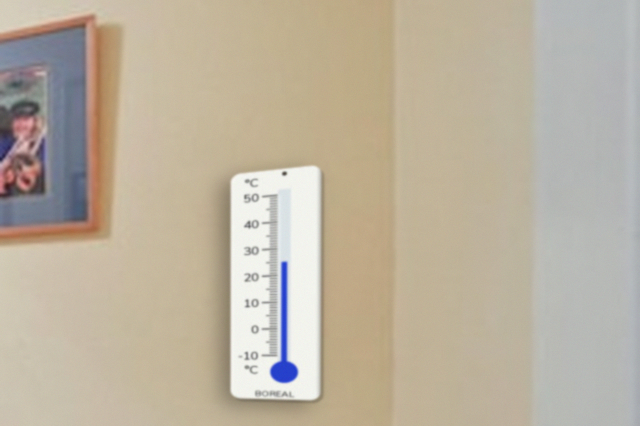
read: 25 °C
